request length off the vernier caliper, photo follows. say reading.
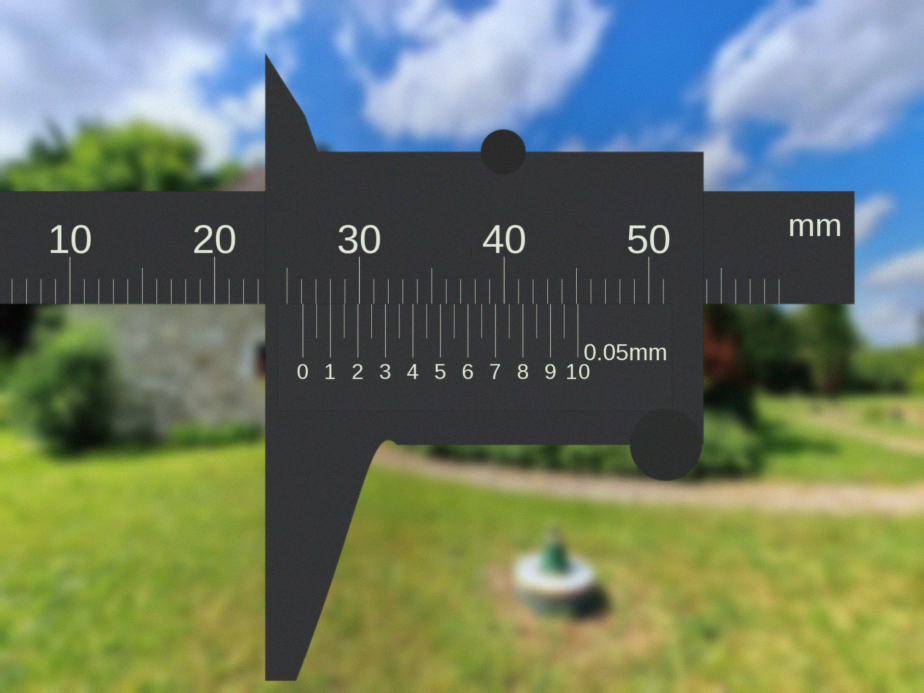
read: 26.1 mm
